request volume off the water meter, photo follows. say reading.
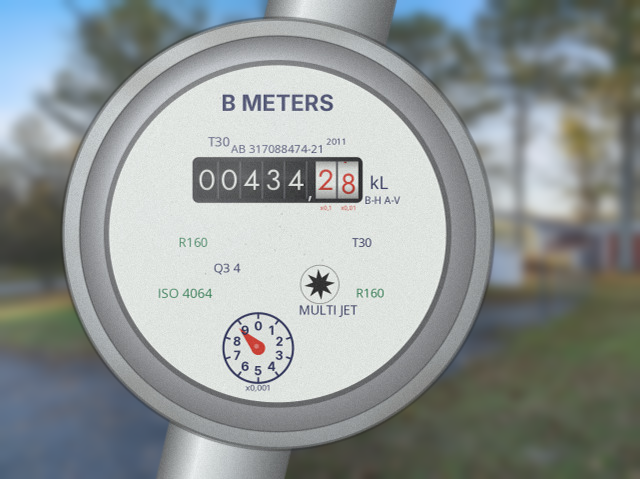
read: 434.278 kL
